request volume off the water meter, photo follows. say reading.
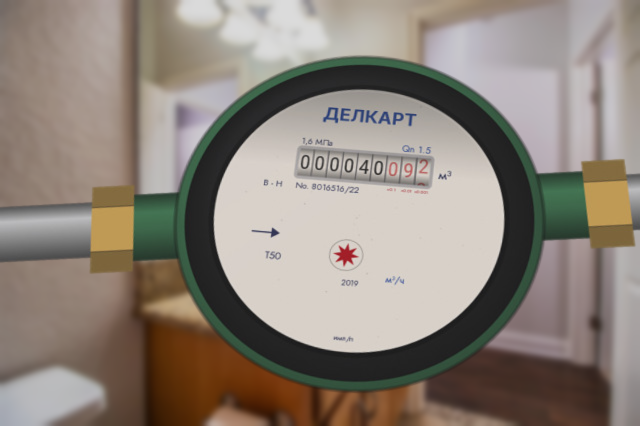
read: 40.092 m³
